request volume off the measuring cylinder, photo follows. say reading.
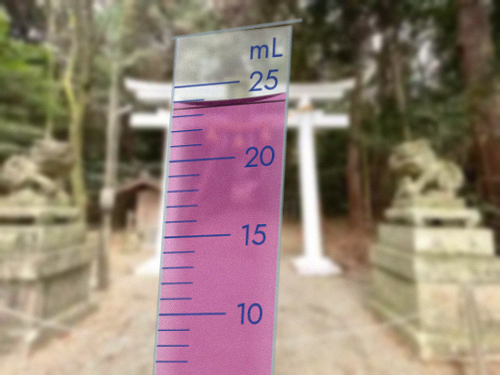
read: 23.5 mL
